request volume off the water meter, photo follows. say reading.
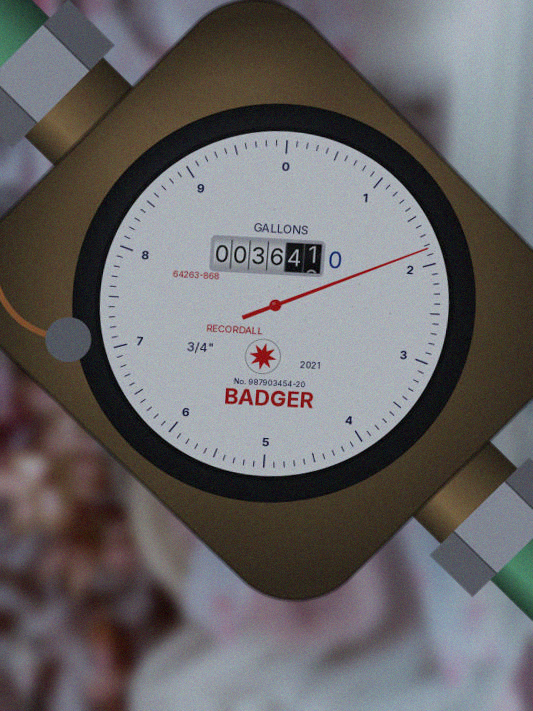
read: 36411.8 gal
